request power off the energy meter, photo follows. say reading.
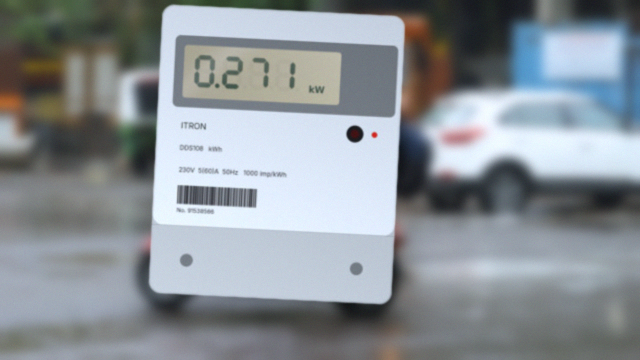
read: 0.271 kW
